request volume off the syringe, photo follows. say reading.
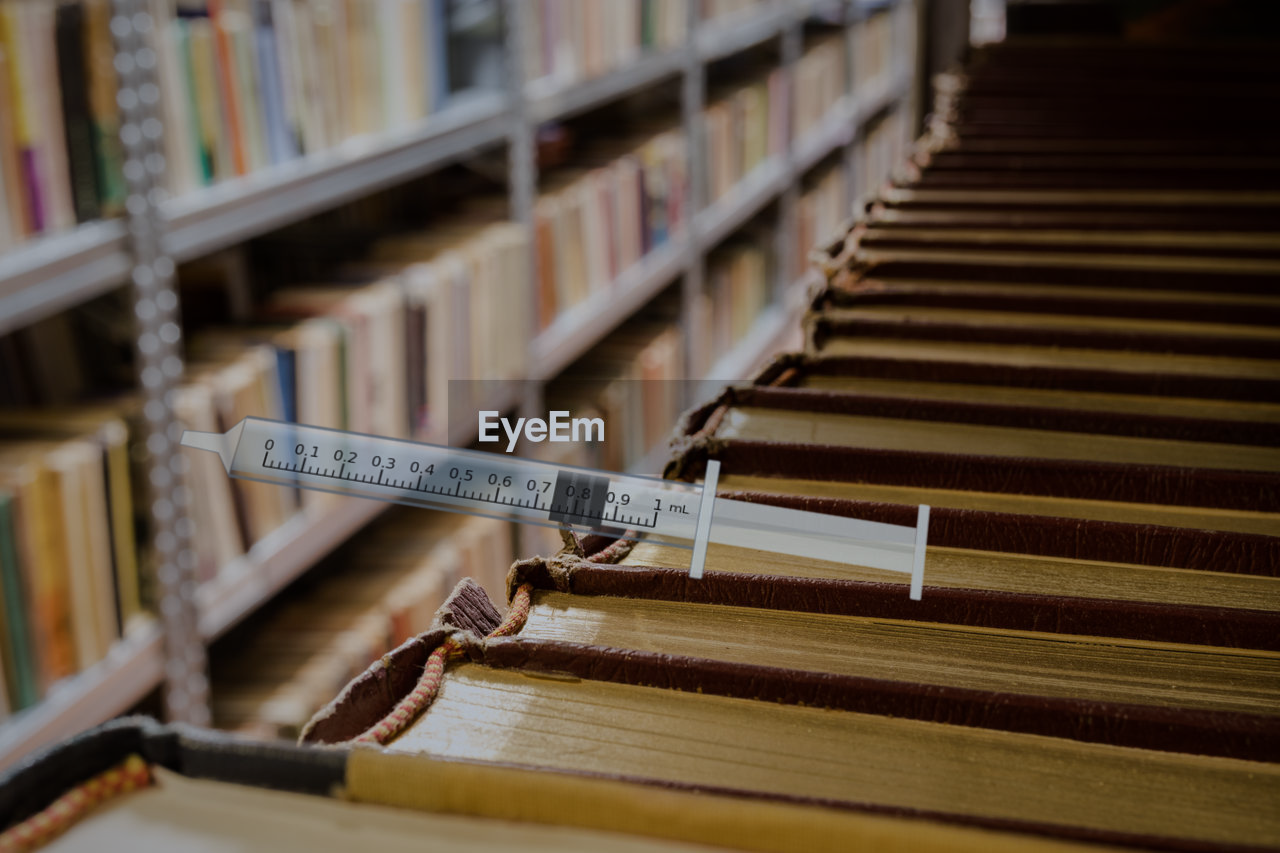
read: 0.74 mL
